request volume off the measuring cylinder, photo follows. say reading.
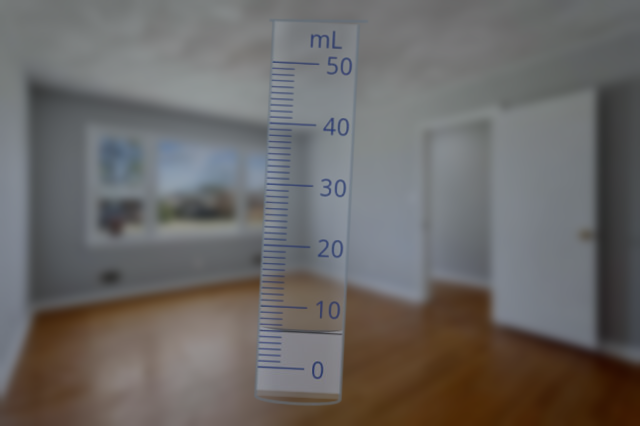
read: 6 mL
